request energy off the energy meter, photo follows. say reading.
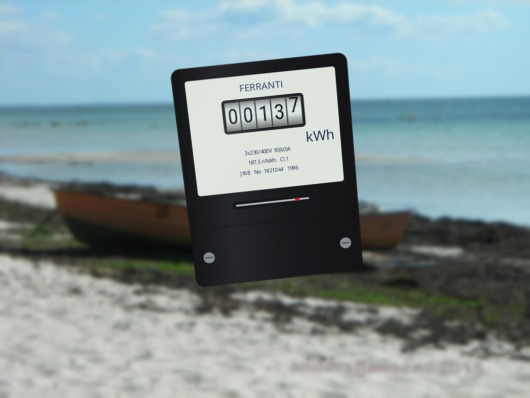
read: 137 kWh
